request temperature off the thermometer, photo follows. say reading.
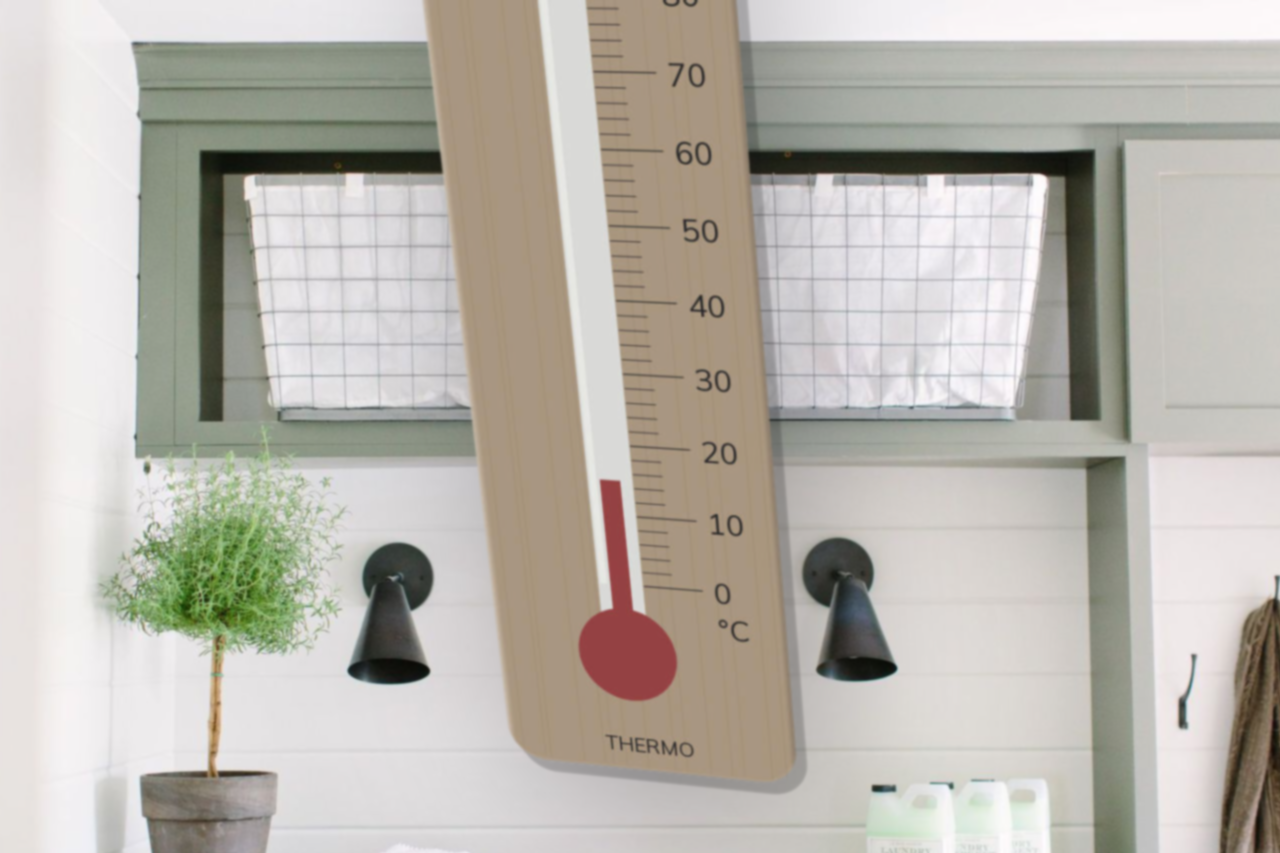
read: 15 °C
